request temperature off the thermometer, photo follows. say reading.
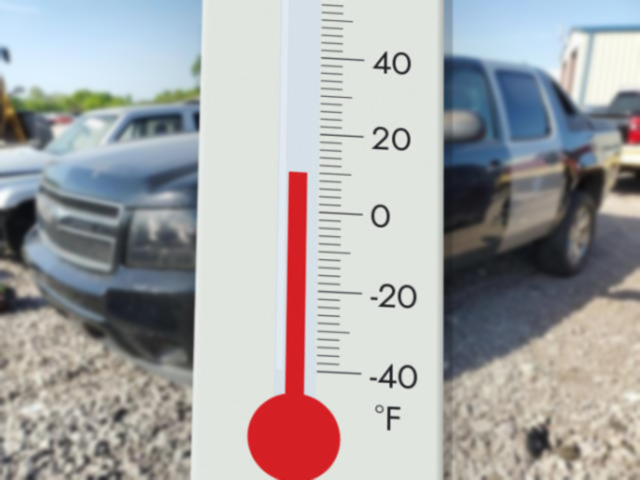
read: 10 °F
